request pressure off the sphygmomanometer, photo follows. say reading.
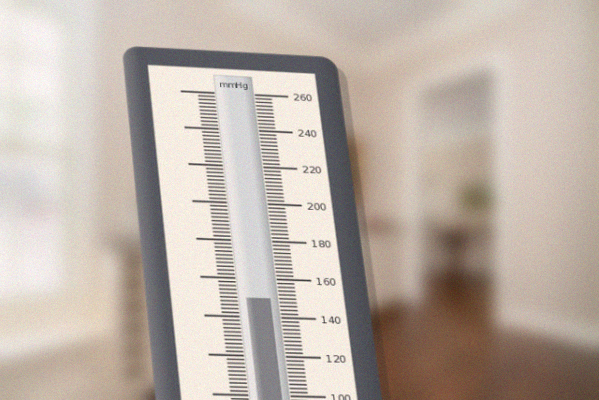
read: 150 mmHg
